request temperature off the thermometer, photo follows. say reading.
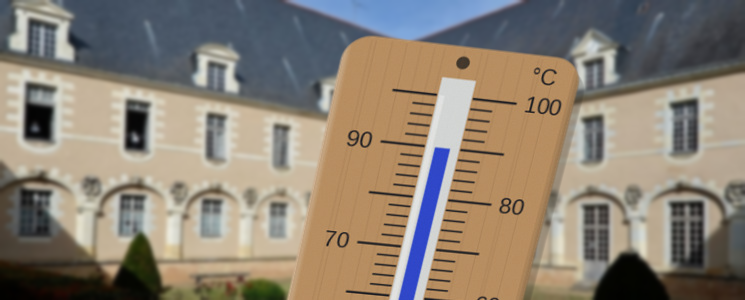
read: 90 °C
